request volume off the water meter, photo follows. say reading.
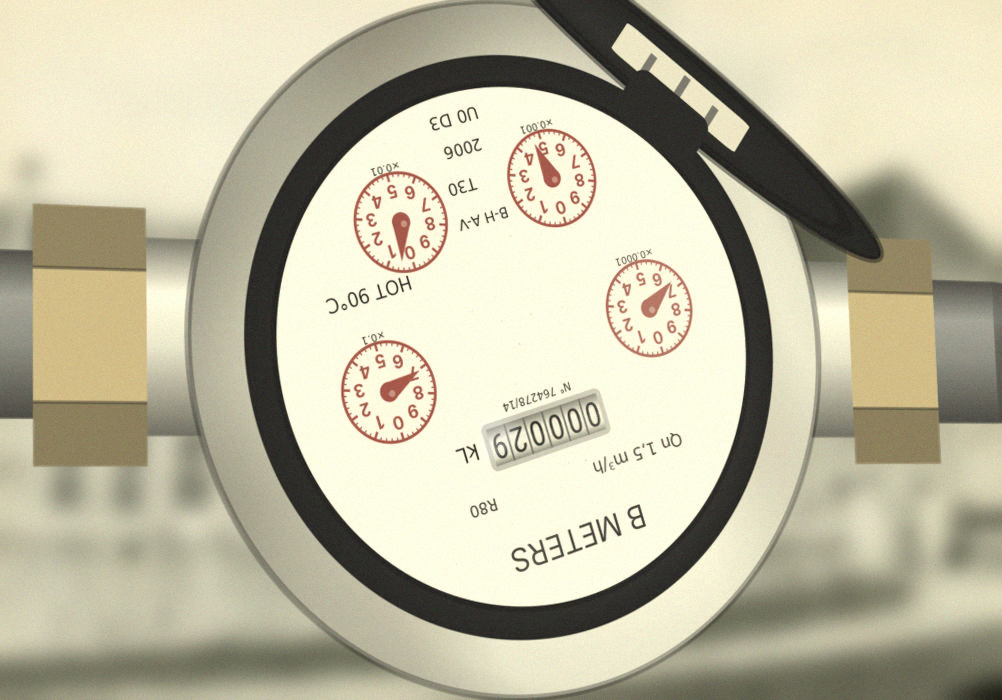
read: 29.7046 kL
